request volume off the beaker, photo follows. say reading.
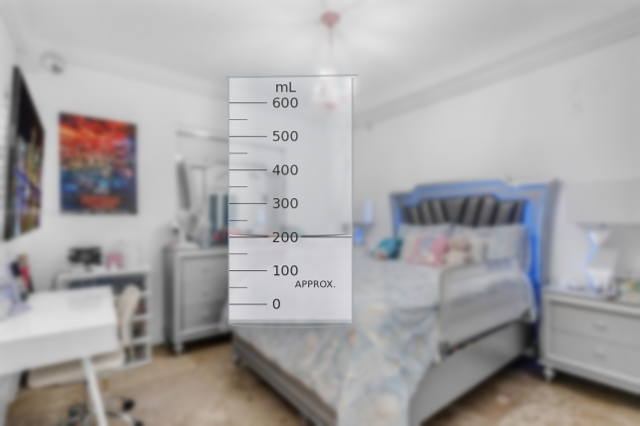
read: 200 mL
